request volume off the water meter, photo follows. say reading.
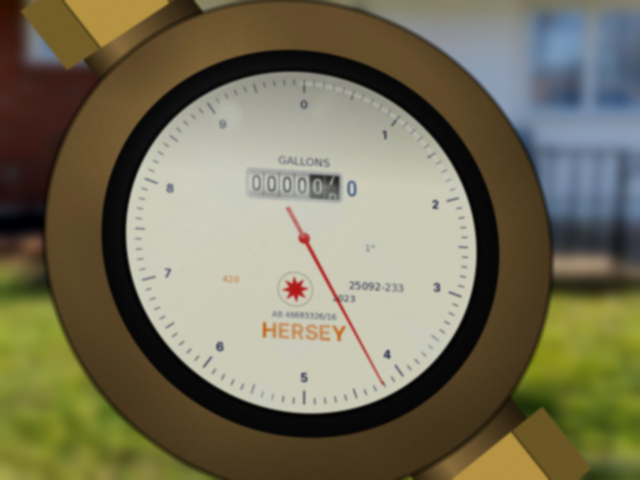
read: 74.2 gal
